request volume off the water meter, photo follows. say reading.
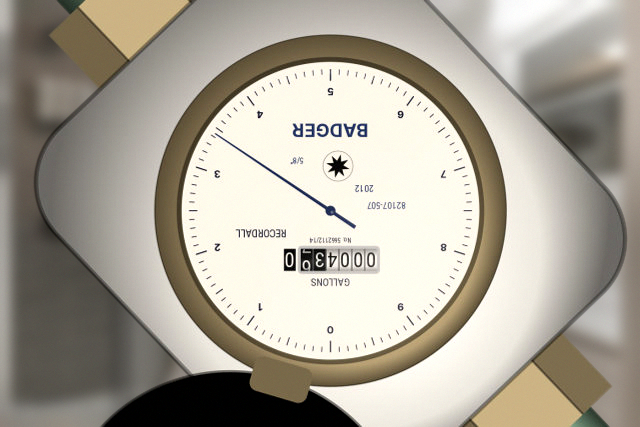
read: 4363.4 gal
